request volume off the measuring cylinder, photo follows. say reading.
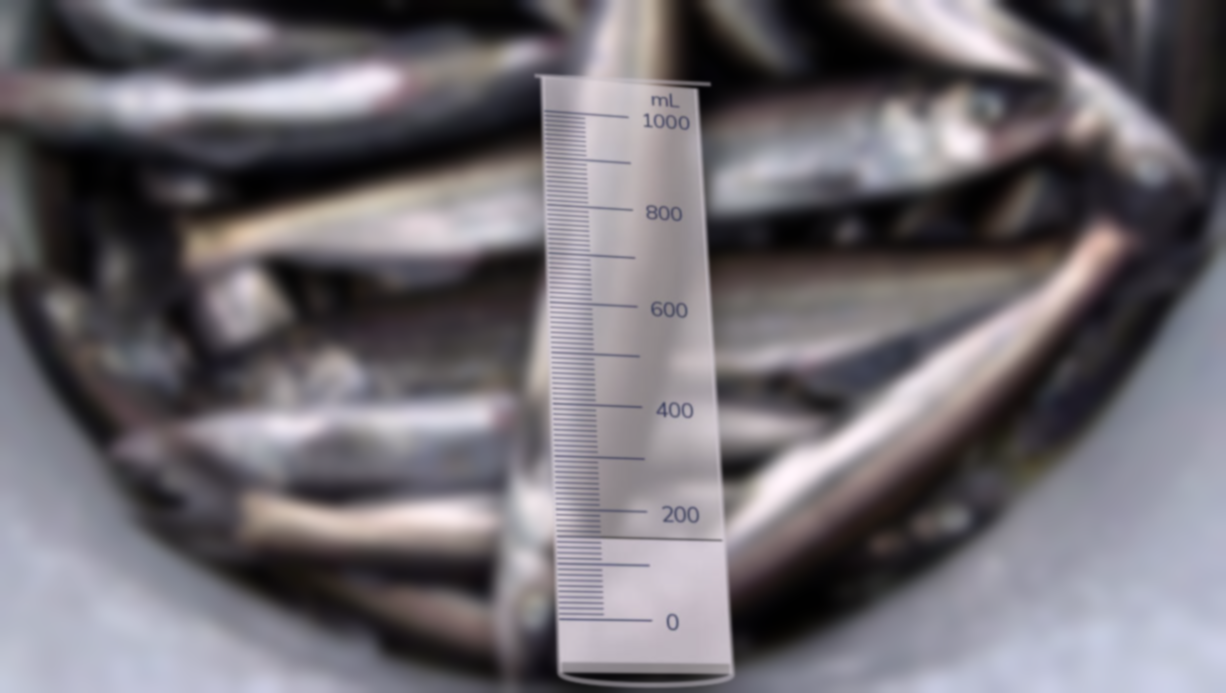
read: 150 mL
